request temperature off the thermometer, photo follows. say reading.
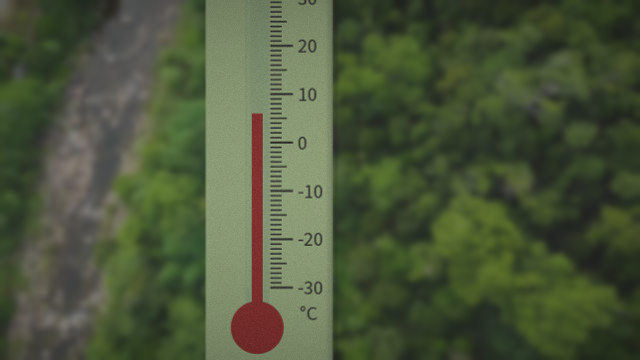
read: 6 °C
